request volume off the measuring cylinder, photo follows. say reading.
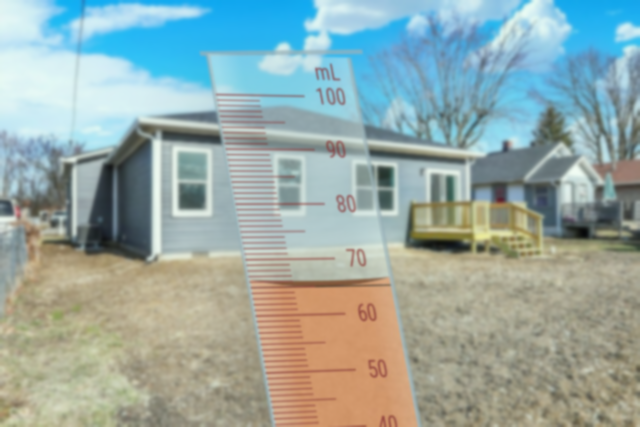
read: 65 mL
